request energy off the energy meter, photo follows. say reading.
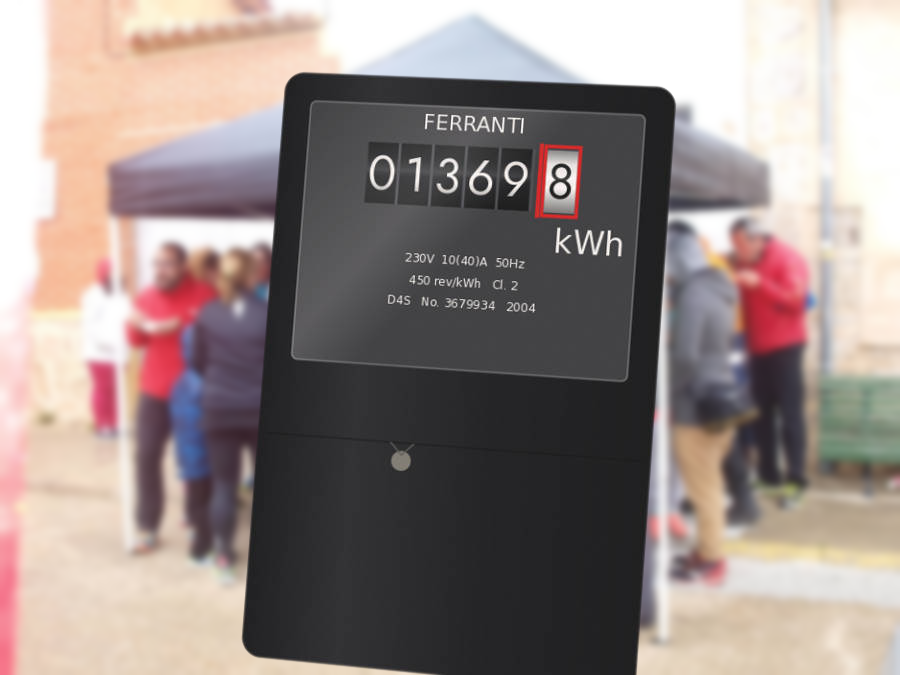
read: 1369.8 kWh
